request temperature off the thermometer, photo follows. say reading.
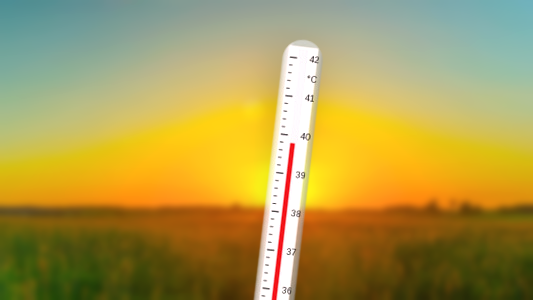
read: 39.8 °C
